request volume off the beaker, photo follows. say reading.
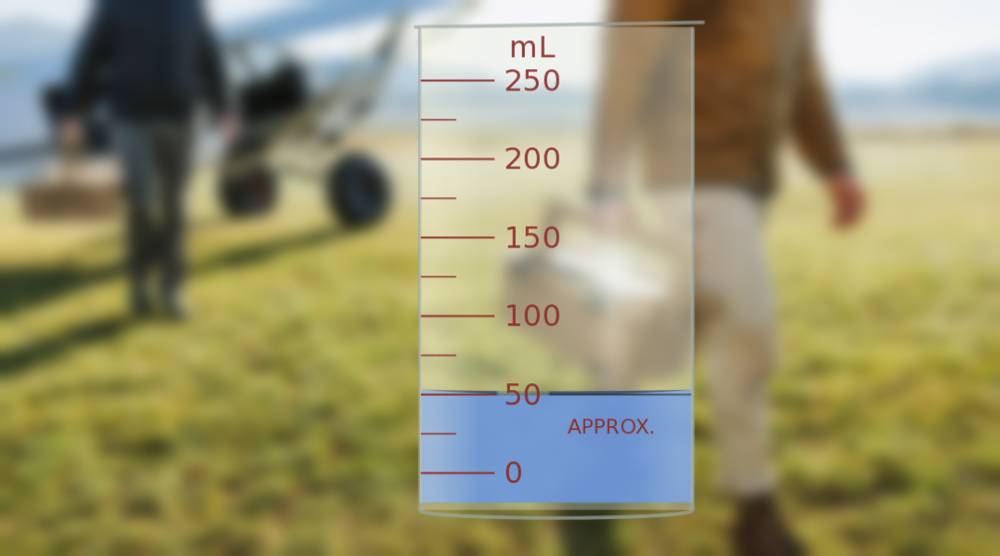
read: 50 mL
